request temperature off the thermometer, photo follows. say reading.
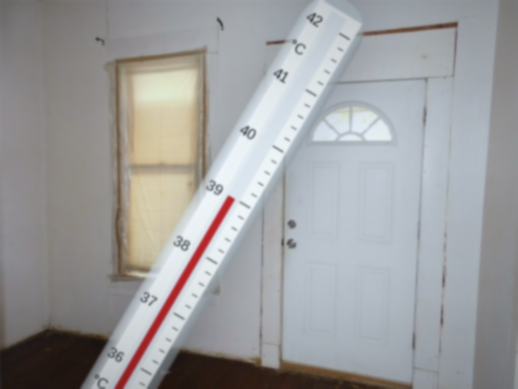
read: 39 °C
